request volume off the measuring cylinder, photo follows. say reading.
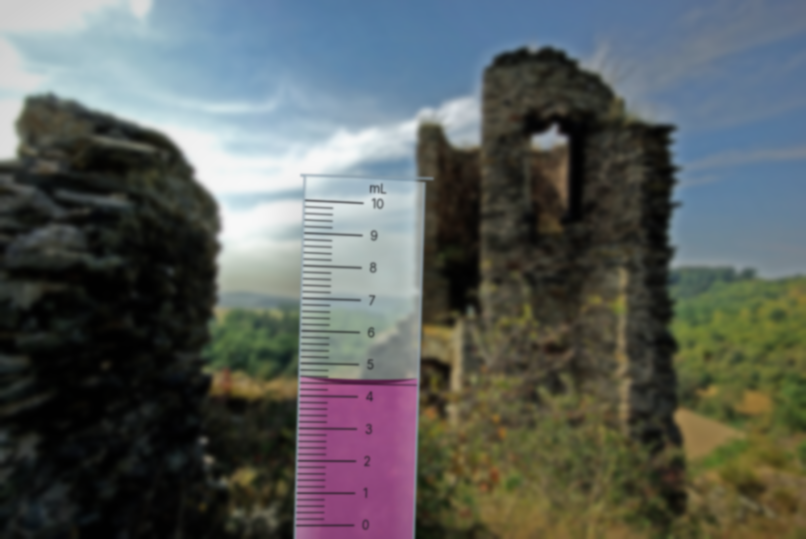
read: 4.4 mL
